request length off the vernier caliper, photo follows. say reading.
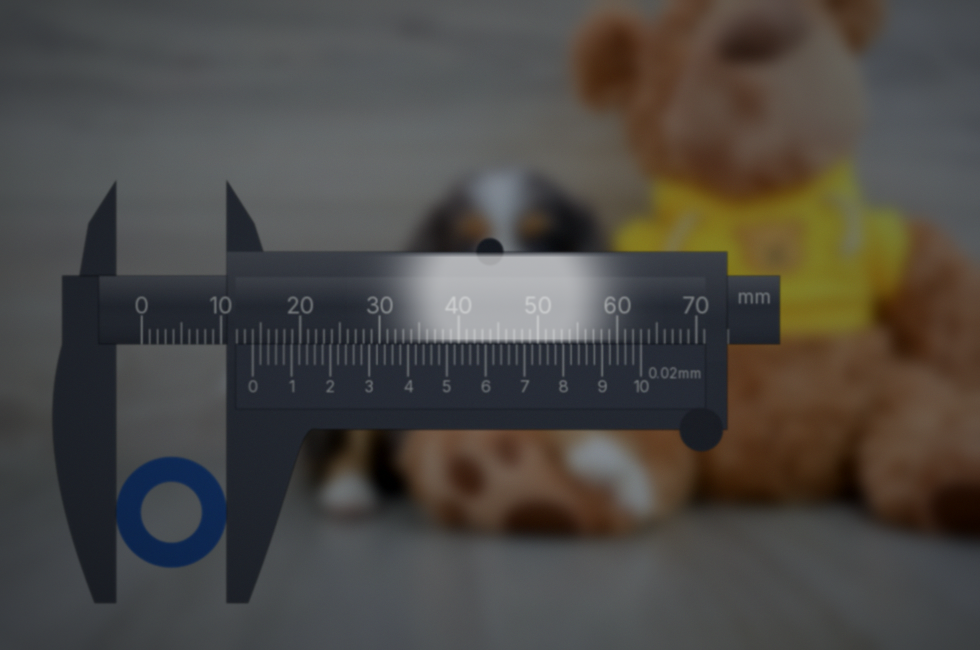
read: 14.0 mm
